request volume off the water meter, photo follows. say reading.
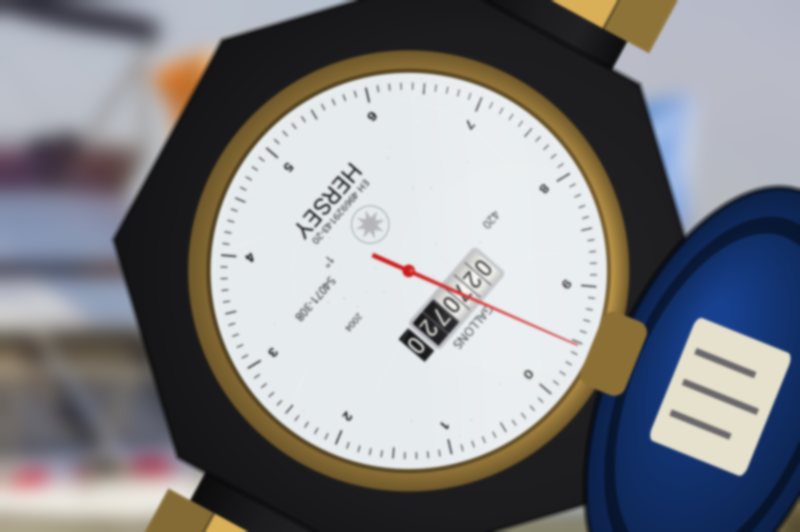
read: 270719.5 gal
